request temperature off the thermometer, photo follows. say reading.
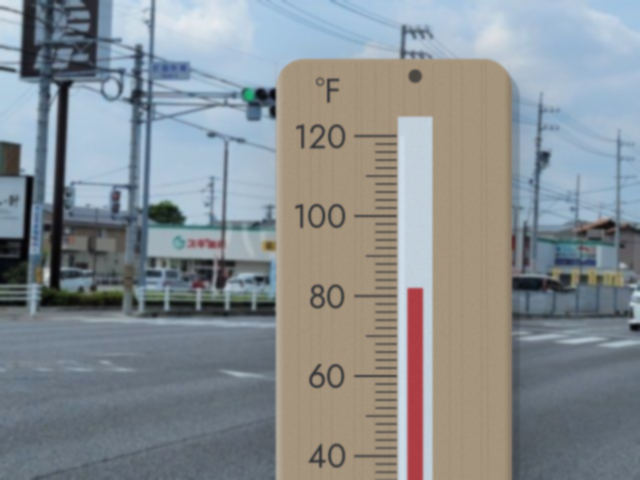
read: 82 °F
